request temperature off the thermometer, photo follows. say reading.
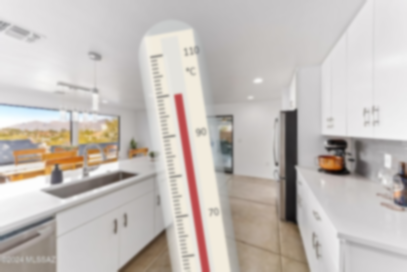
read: 100 °C
